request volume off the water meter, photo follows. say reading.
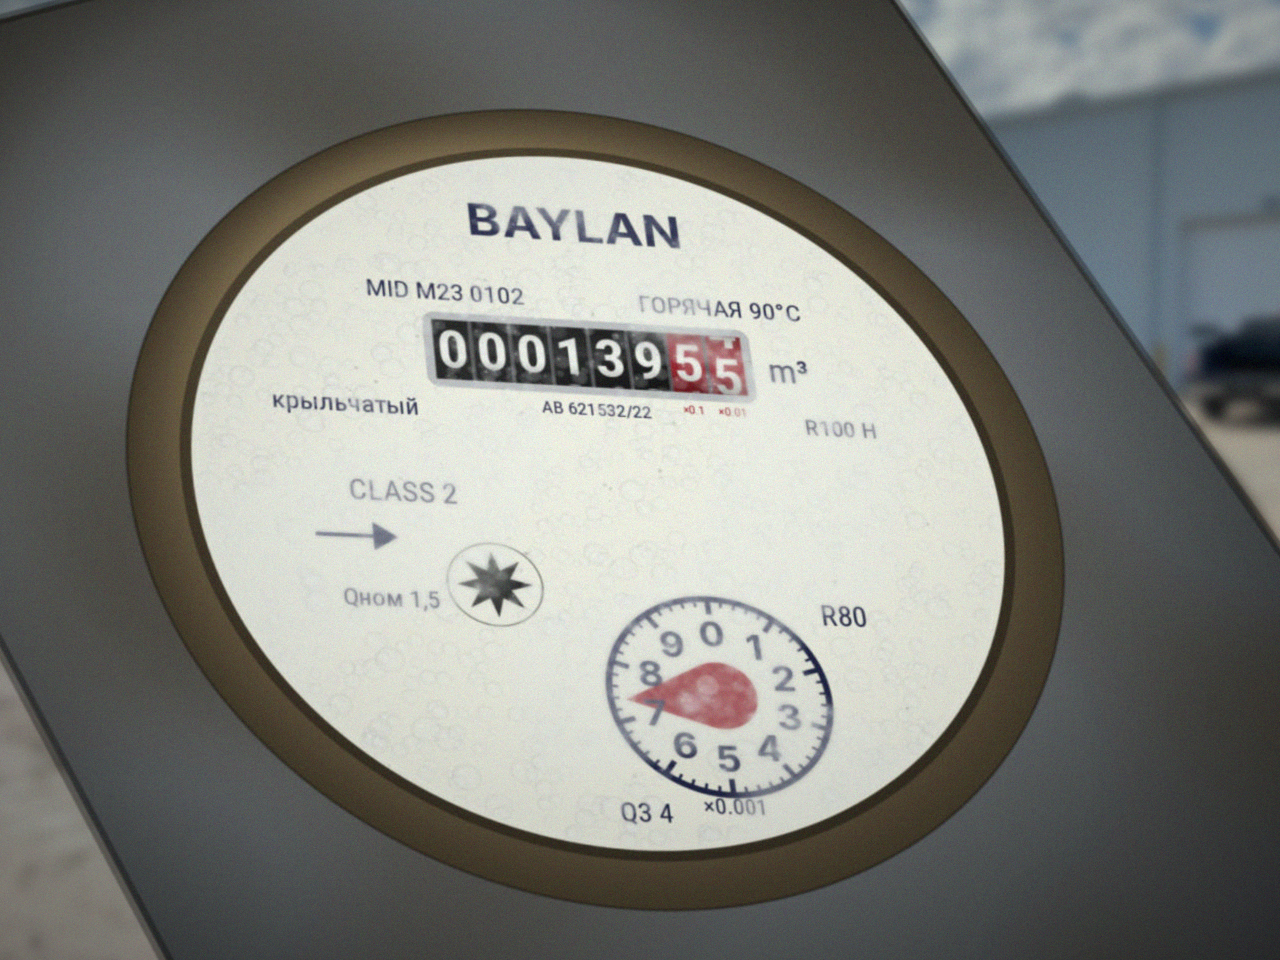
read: 139.547 m³
